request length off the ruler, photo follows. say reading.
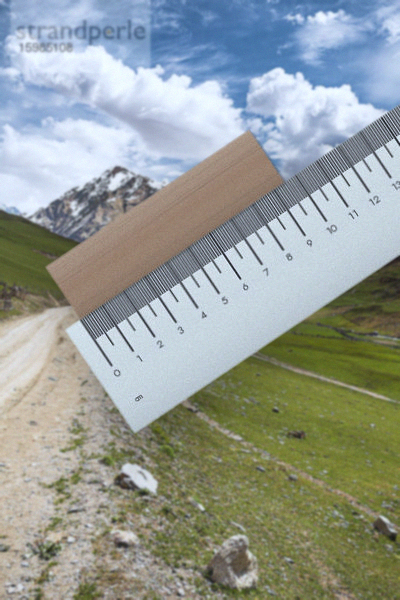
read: 9.5 cm
